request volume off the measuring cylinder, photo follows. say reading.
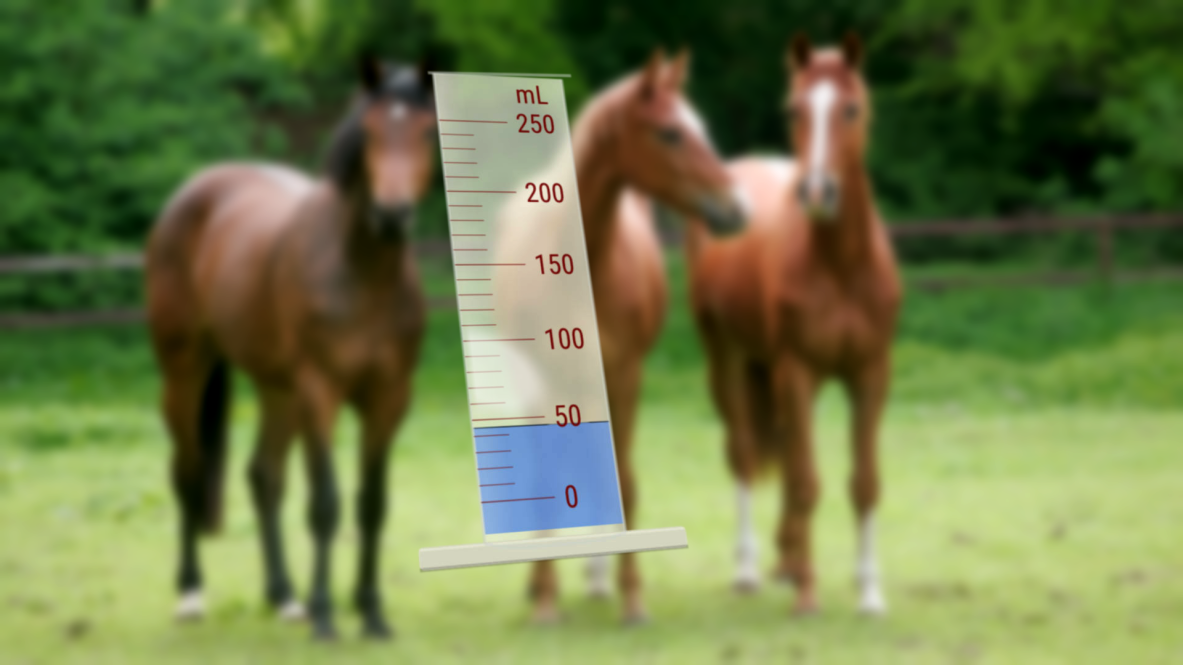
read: 45 mL
